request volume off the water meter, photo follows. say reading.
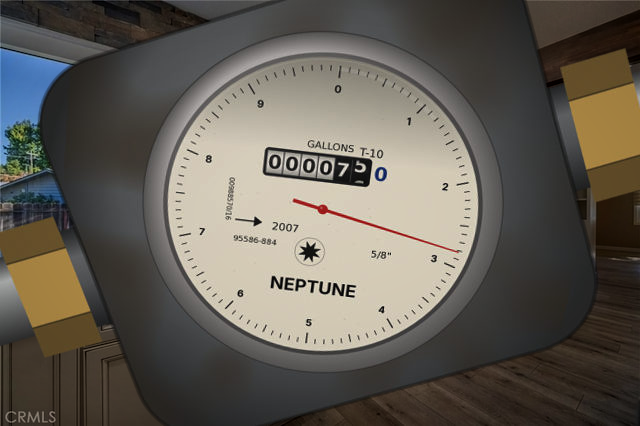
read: 752.8 gal
